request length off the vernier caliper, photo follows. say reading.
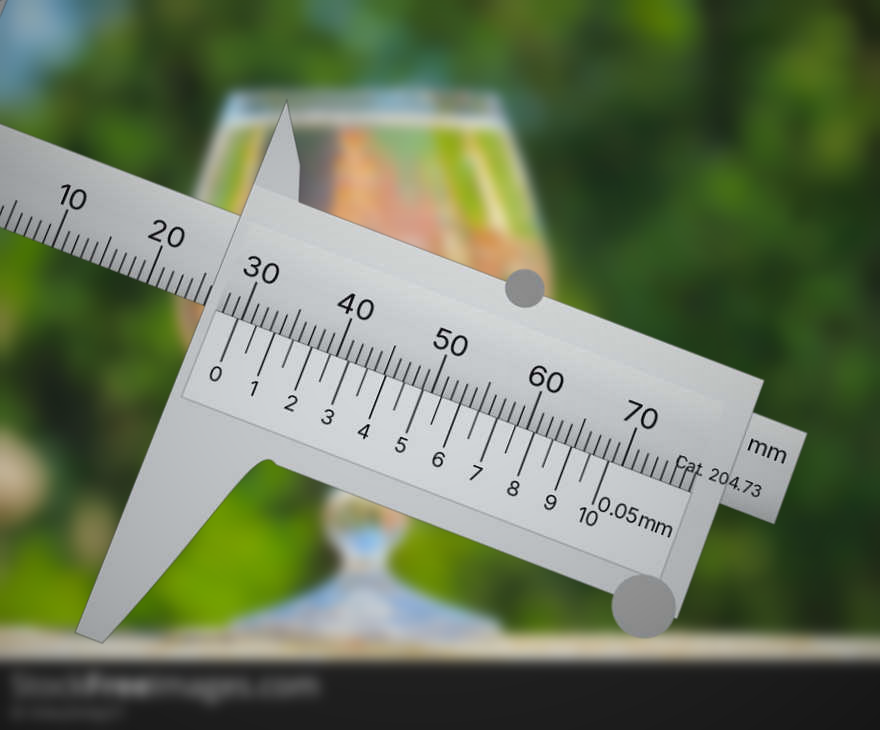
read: 29.6 mm
